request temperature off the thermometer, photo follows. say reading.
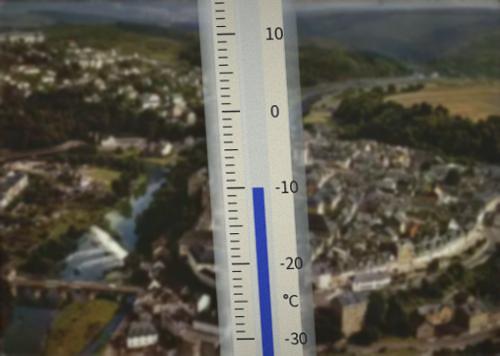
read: -10 °C
